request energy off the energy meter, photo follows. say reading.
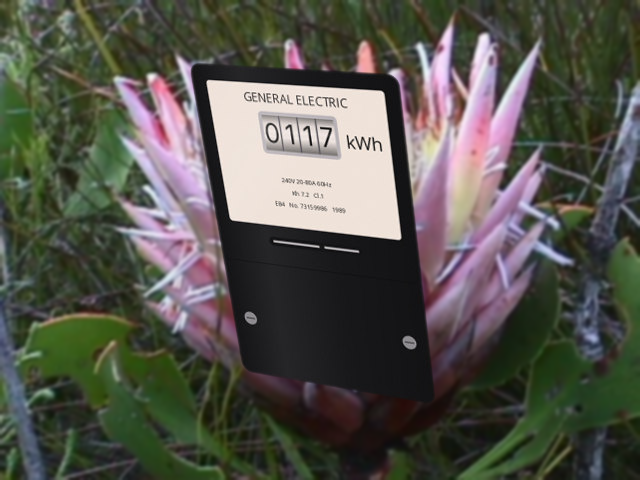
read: 117 kWh
